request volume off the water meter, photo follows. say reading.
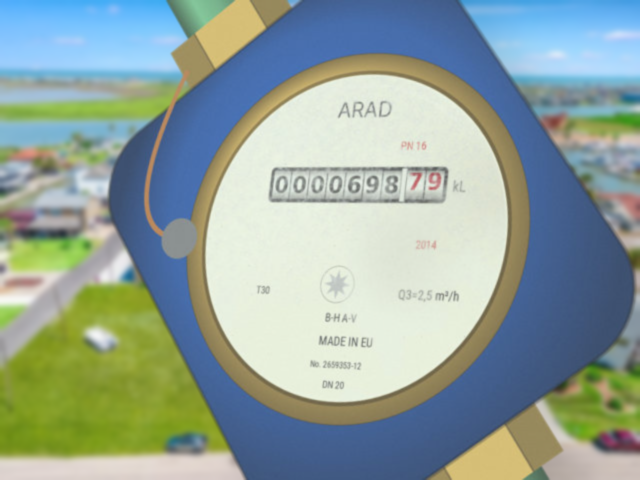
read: 698.79 kL
